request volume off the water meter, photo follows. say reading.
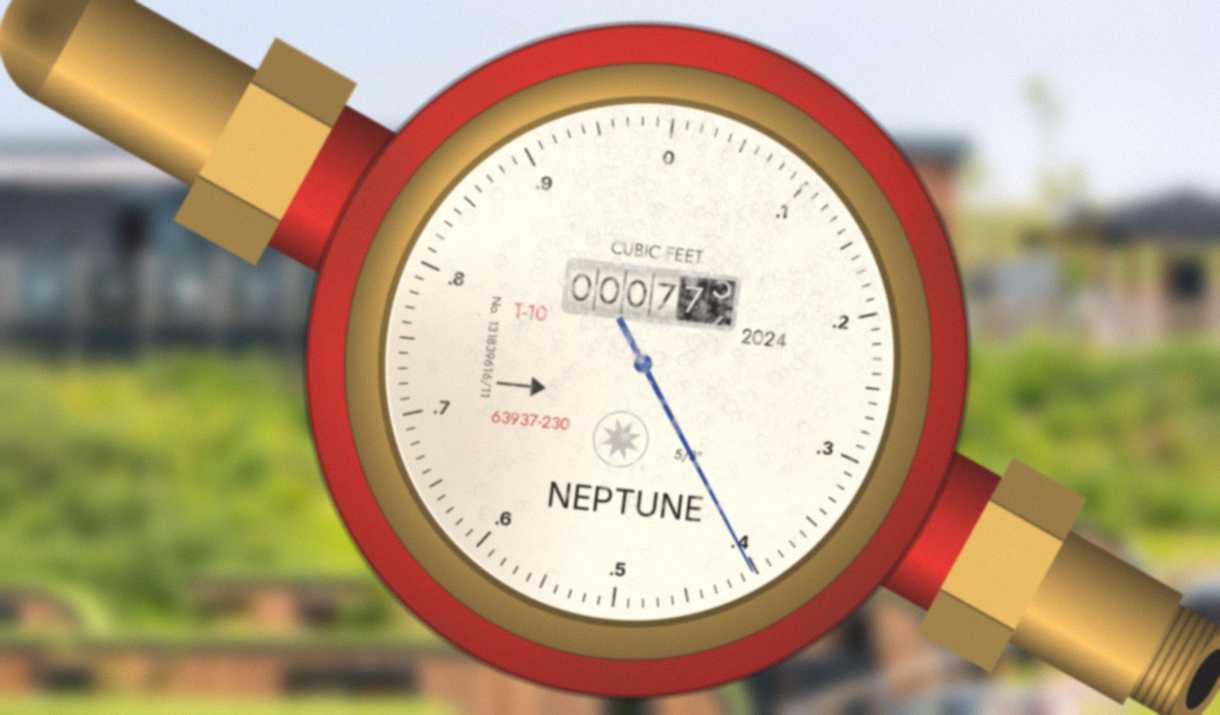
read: 775.40 ft³
